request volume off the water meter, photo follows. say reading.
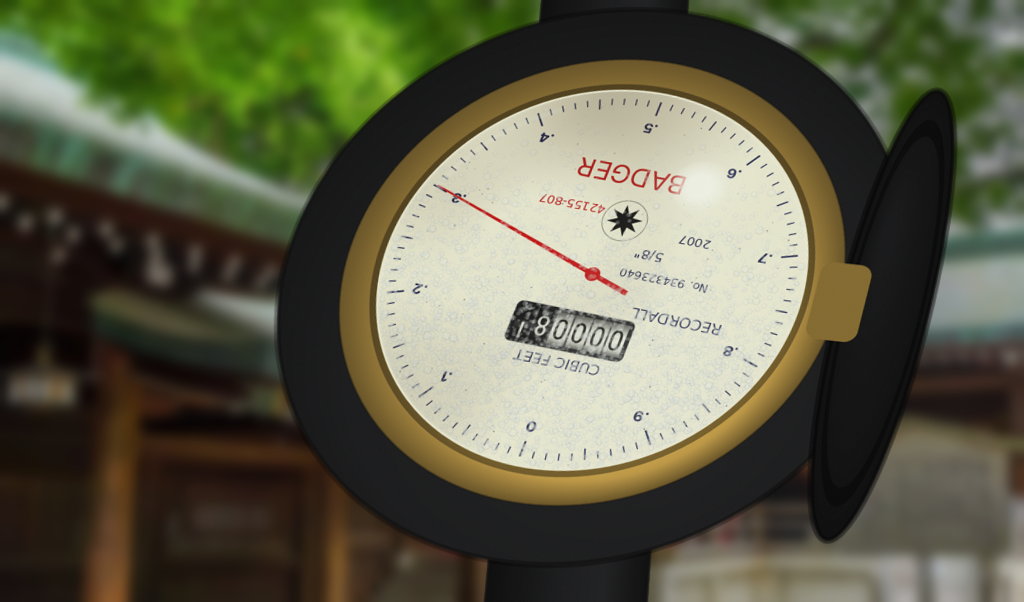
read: 81.30 ft³
